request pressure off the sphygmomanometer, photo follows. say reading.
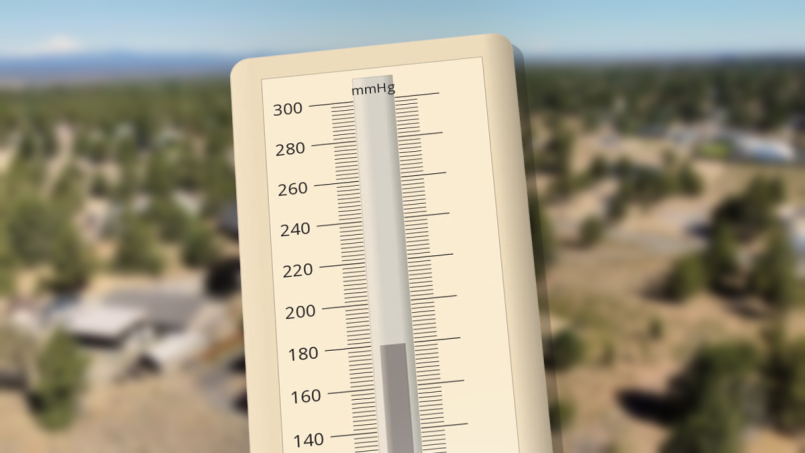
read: 180 mmHg
